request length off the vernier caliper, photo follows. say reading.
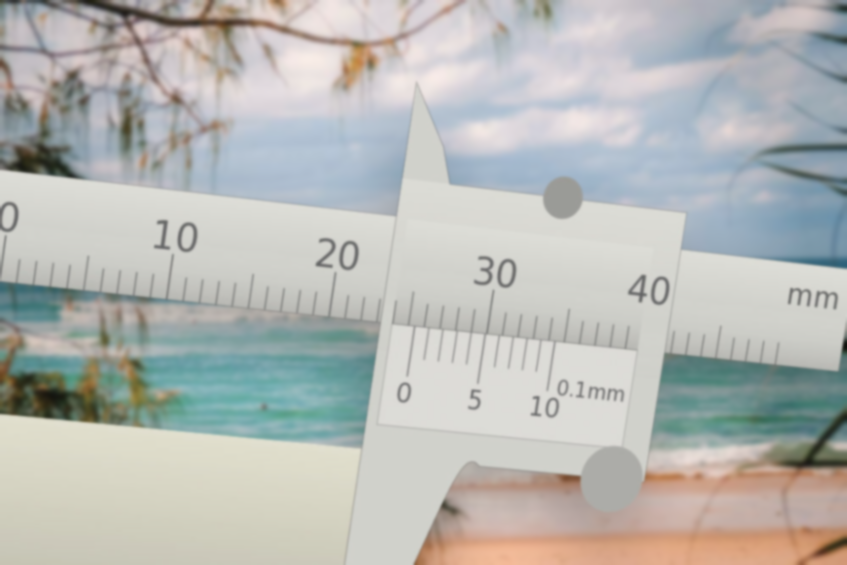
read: 25.4 mm
